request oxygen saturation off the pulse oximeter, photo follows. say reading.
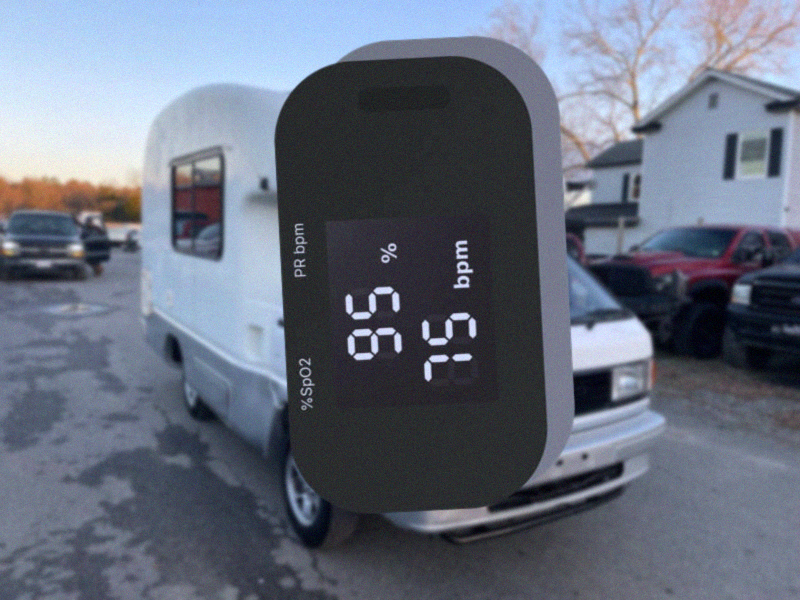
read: 95 %
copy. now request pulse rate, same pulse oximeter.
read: 75 bpm
